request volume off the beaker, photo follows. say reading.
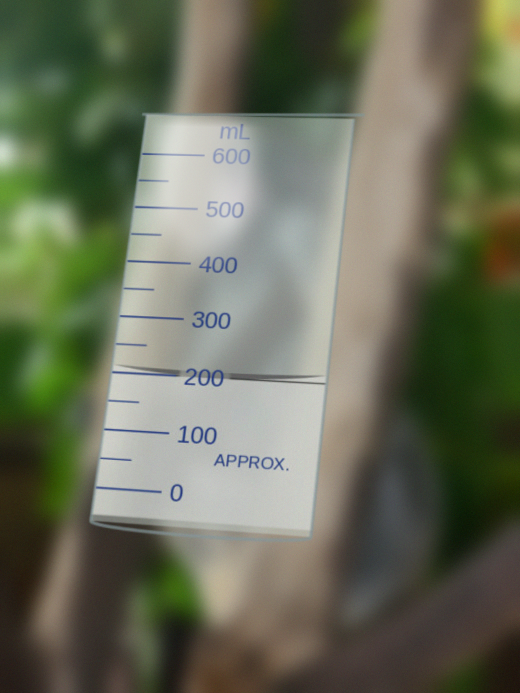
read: 200 mL
